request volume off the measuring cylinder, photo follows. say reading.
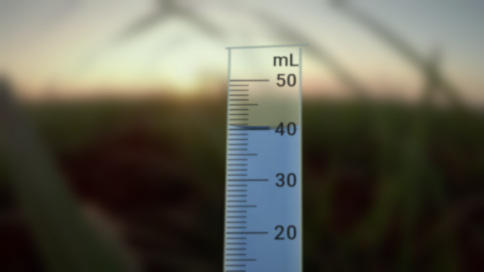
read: 40 mL
